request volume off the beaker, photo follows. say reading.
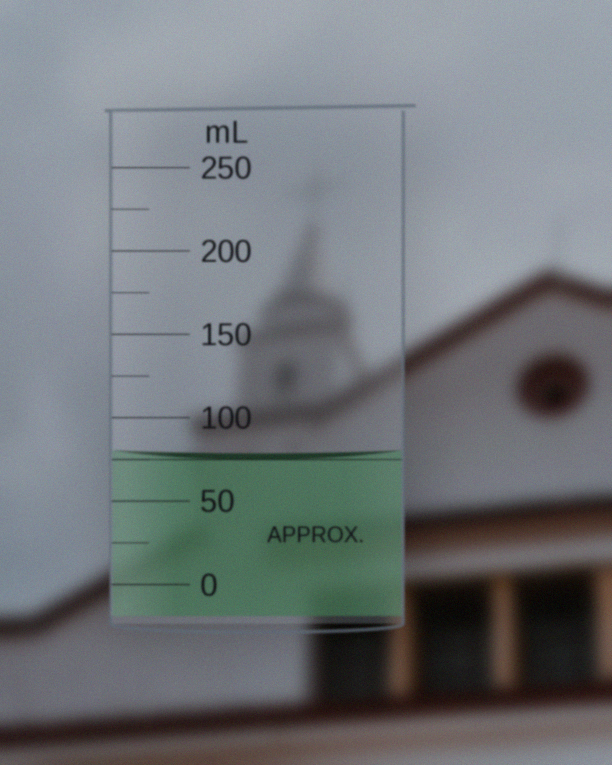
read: 75 mL
